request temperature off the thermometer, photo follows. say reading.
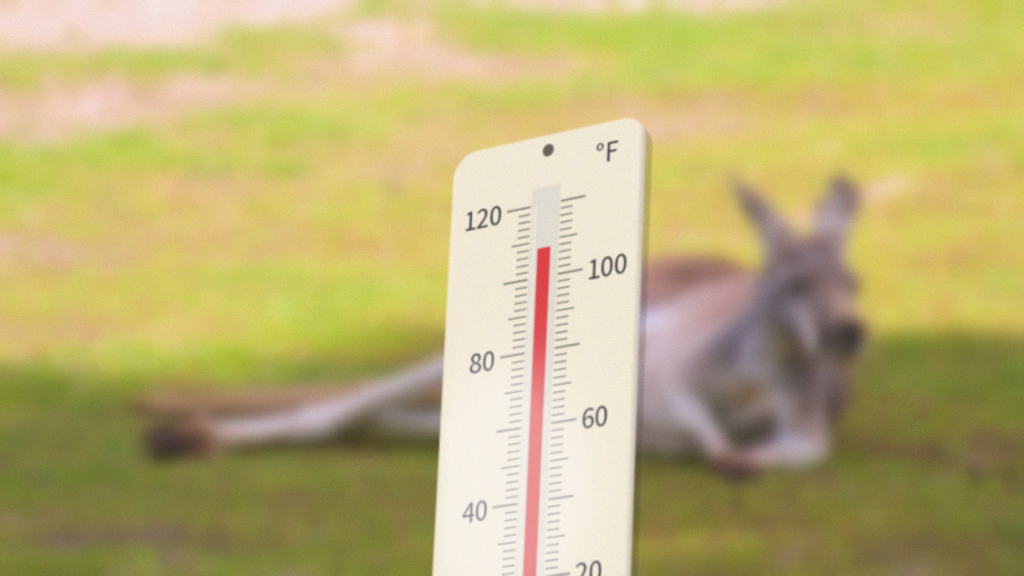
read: 108 °F
